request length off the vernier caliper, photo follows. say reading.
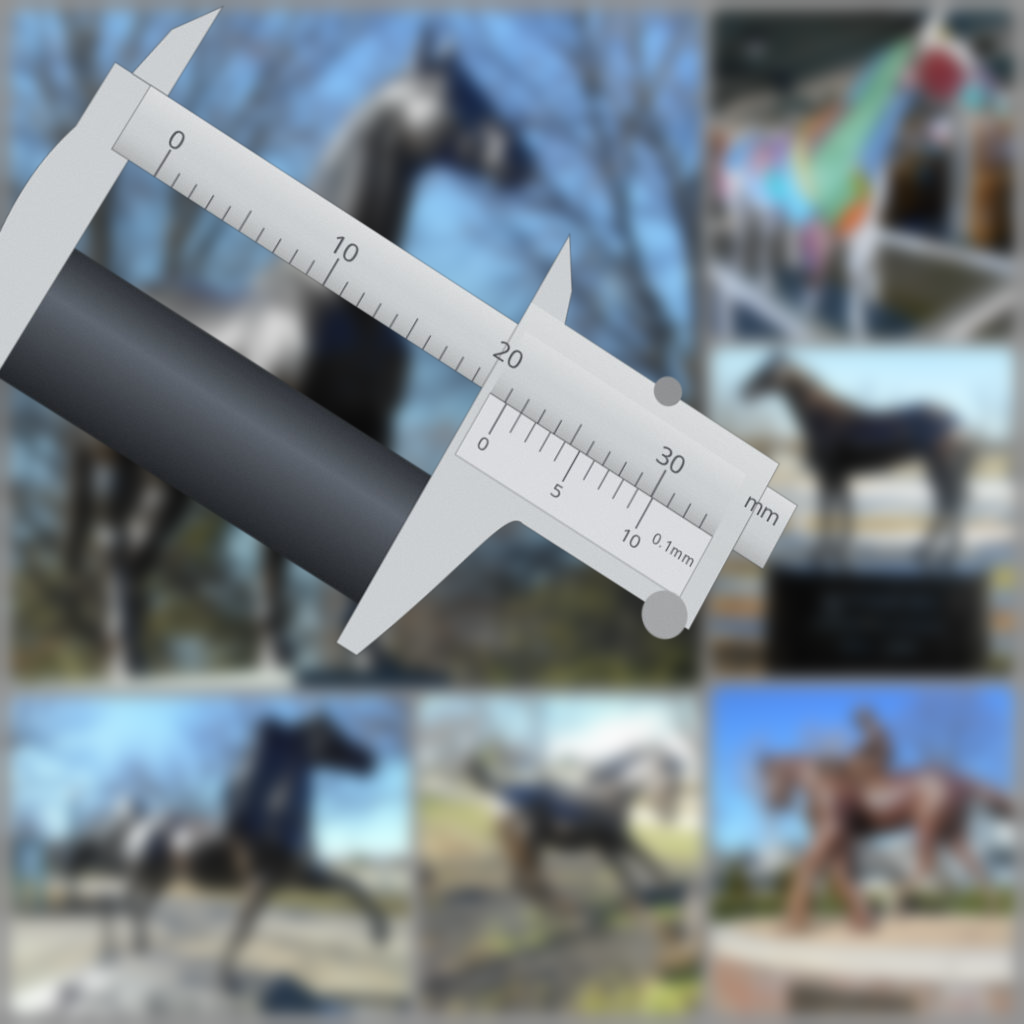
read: 21.1 mm
